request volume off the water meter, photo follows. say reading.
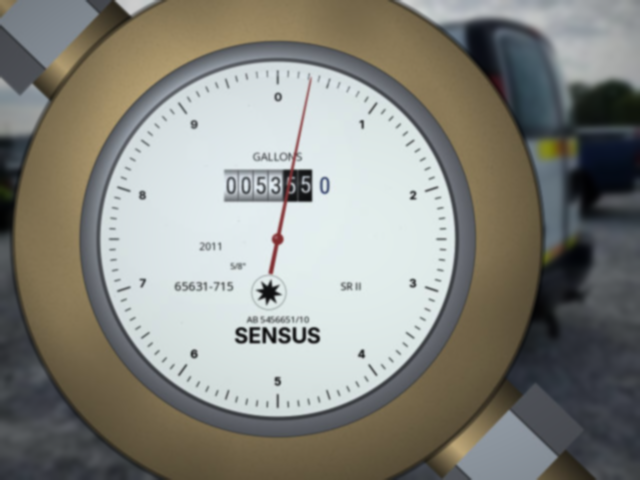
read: 53550.3 gal
